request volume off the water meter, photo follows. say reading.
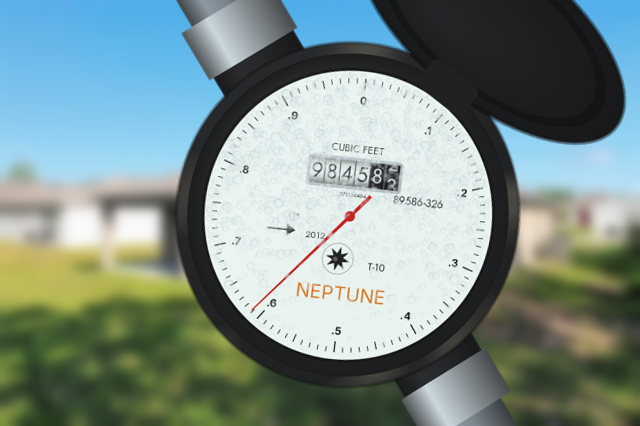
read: 984582.61 ft³
